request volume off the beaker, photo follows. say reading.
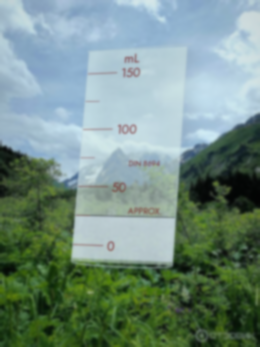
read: 25 mL
